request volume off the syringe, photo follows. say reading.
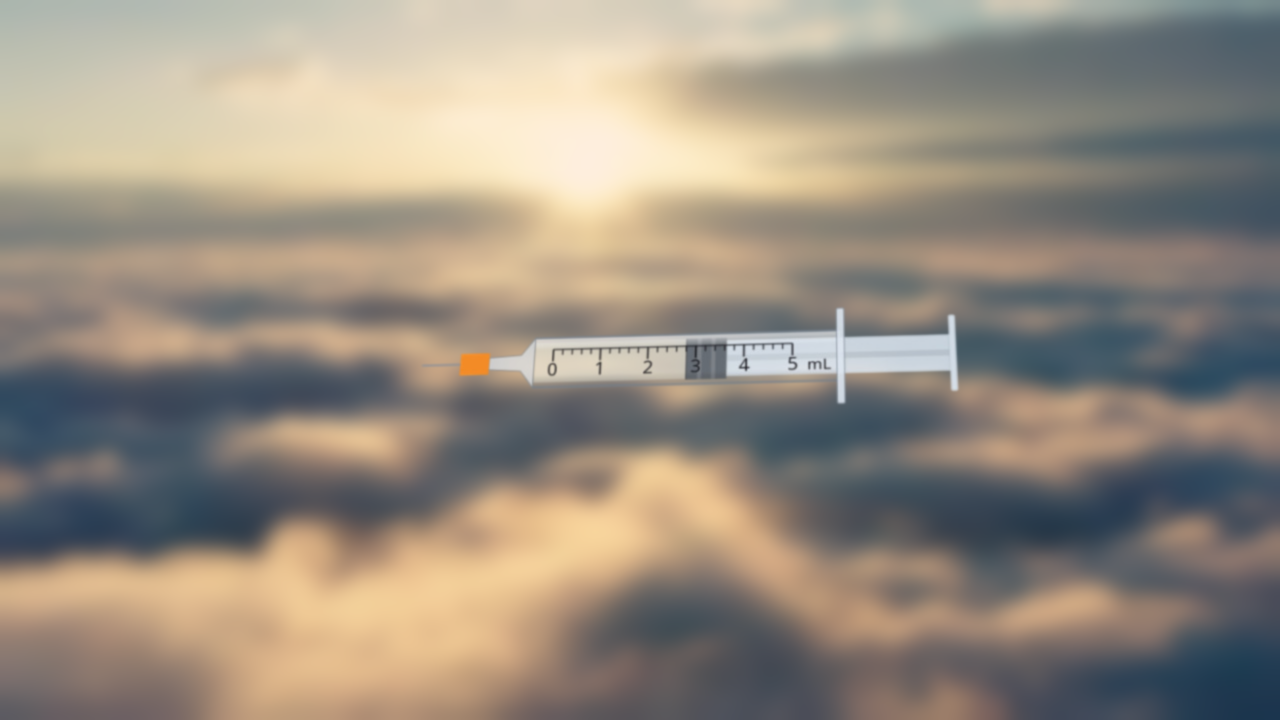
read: 2.8 mL
